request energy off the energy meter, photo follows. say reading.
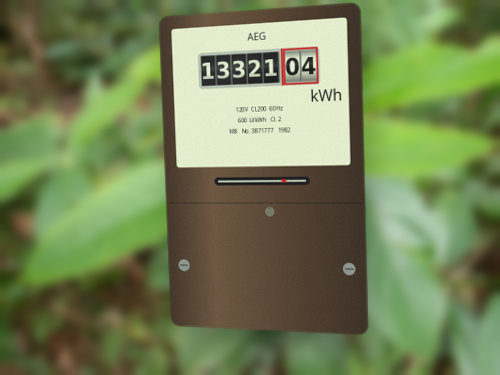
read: 13321.04 kWh
